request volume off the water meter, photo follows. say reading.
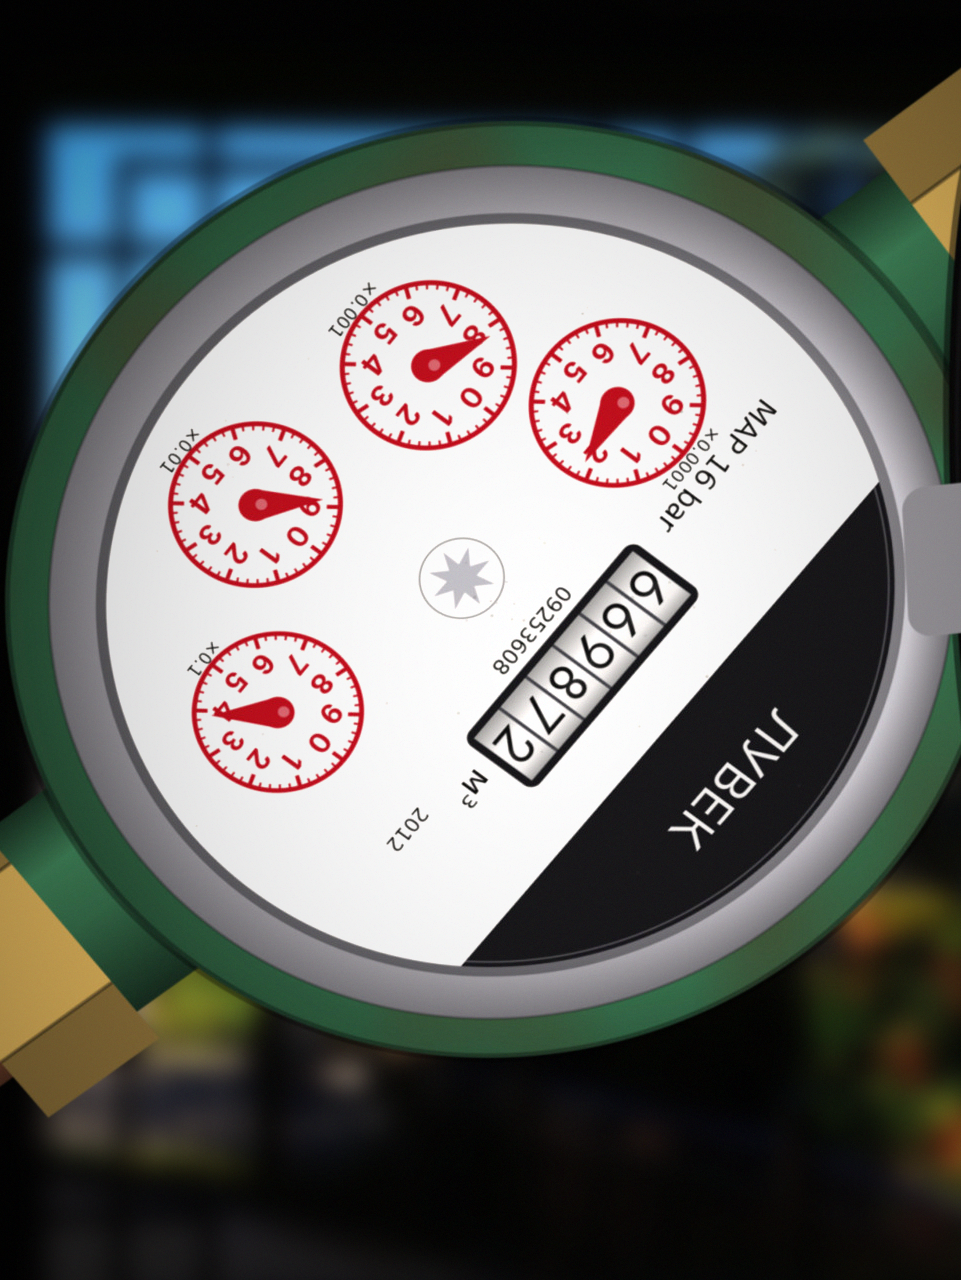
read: 669872.3882 m³
